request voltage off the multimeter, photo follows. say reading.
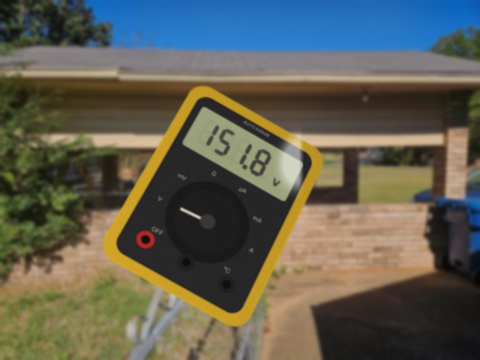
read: 151.8 V
